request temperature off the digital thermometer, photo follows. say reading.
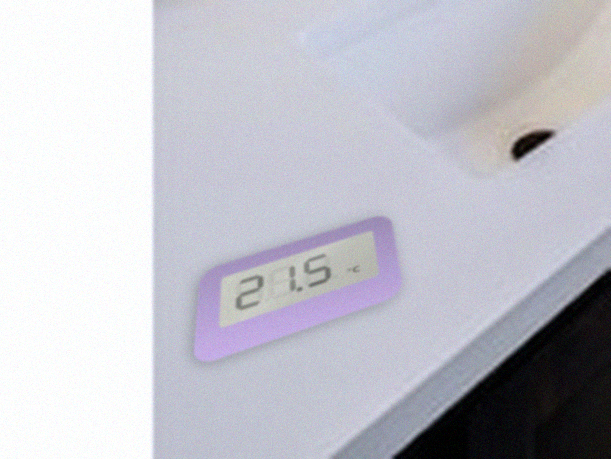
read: 21.5 °C
